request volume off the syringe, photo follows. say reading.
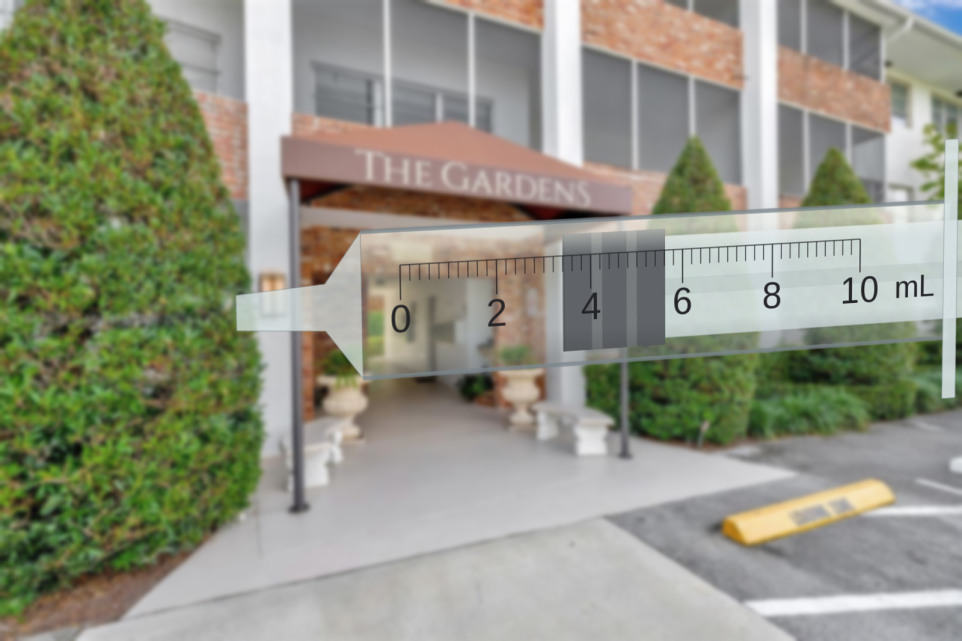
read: 3.4 mL
